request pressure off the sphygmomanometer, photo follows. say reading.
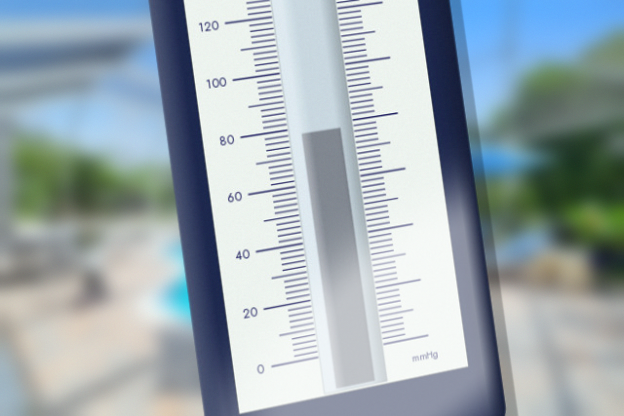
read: 78 mmHg
